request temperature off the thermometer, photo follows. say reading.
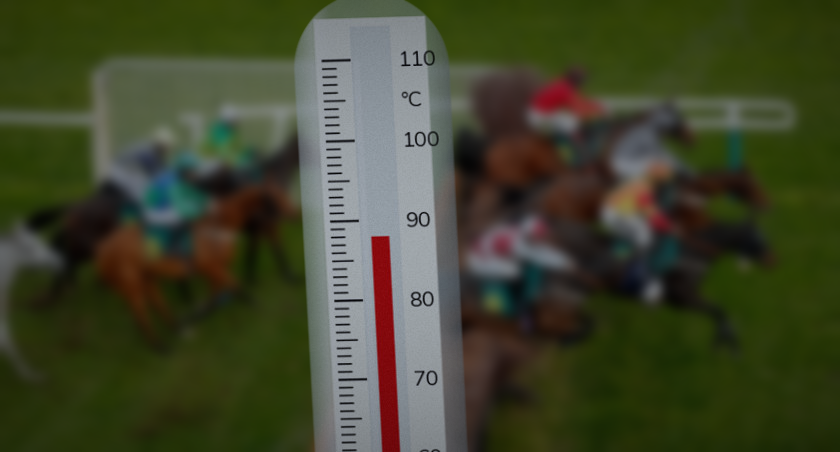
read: 88 °C
